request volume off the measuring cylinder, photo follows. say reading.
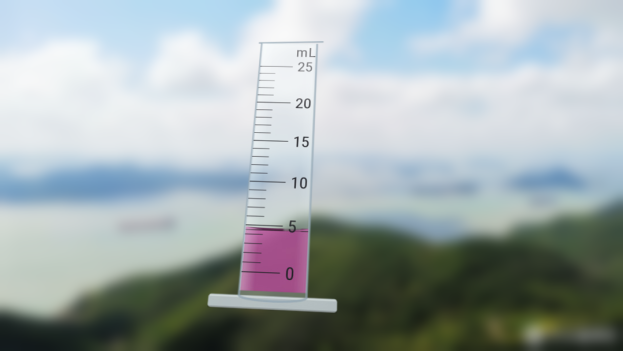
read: 4.5 mL
